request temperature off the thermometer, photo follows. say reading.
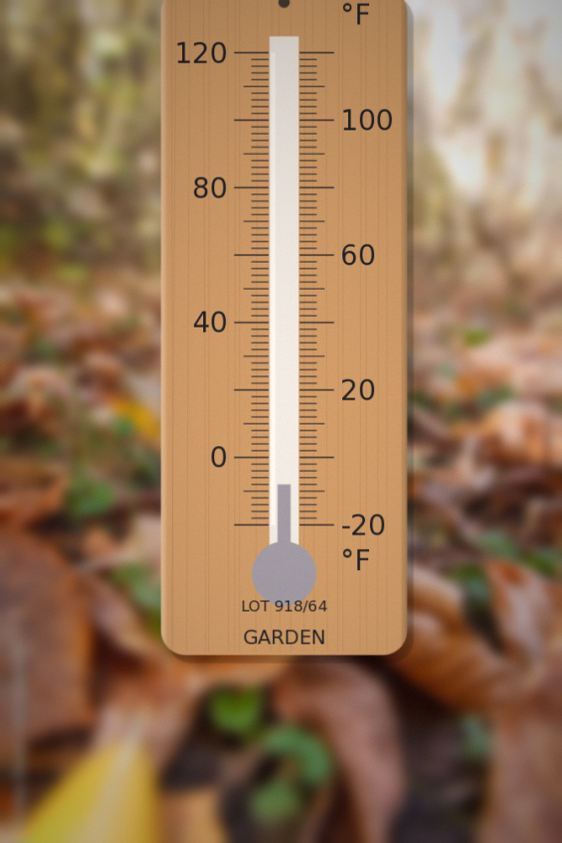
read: -8 °F
